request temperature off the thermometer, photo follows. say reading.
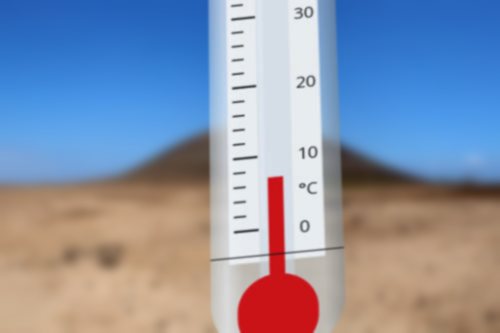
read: 7 °C
